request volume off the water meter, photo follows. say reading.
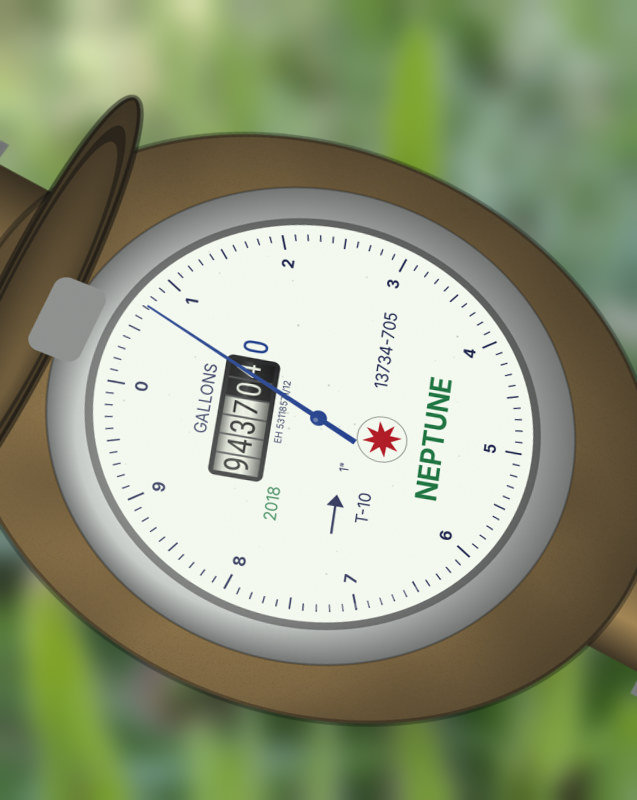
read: 9437040.7 gal
